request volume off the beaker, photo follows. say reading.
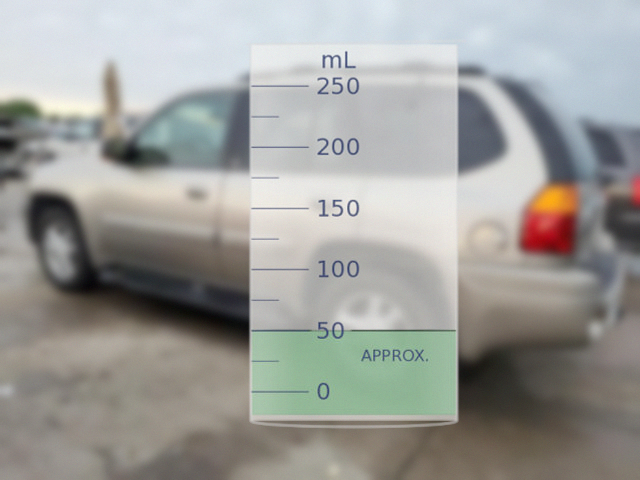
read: 50 mL
